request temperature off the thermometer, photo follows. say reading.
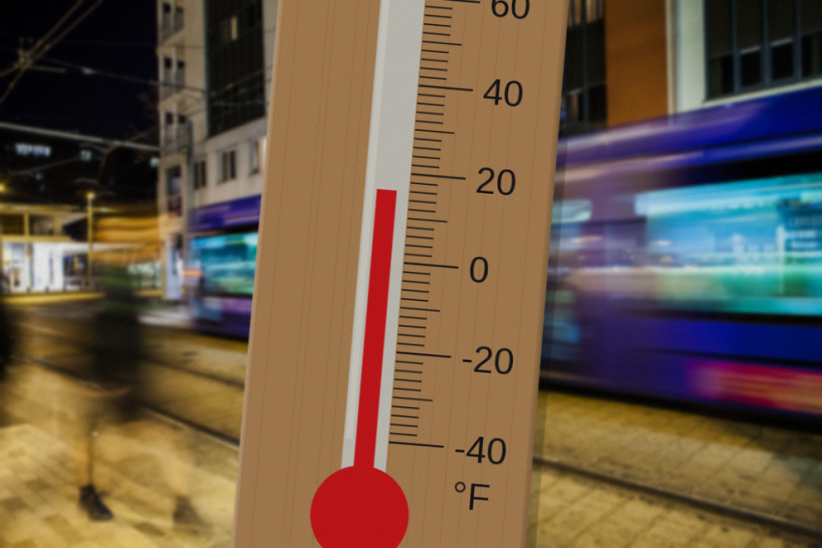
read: 16 °F
